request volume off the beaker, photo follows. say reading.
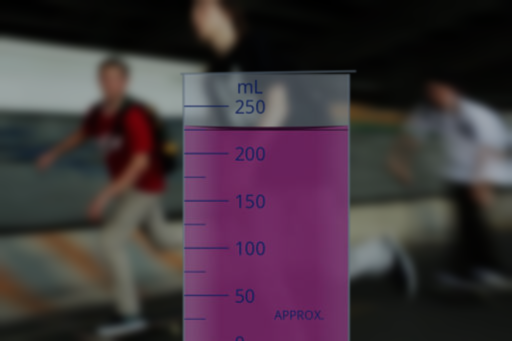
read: 225 mL
